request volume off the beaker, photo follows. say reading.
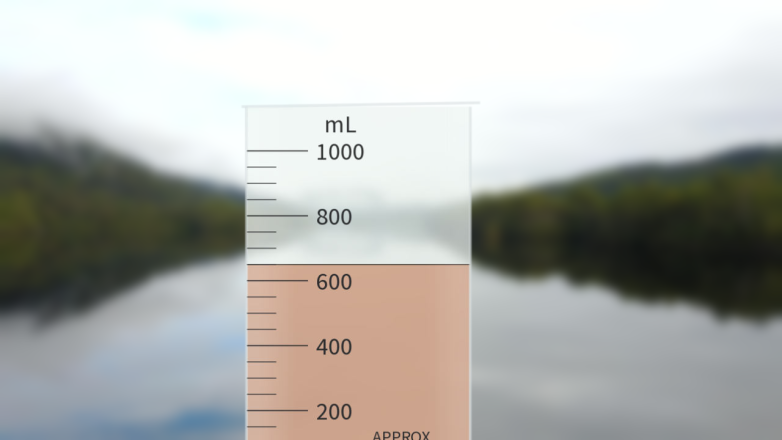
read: 650 mL
